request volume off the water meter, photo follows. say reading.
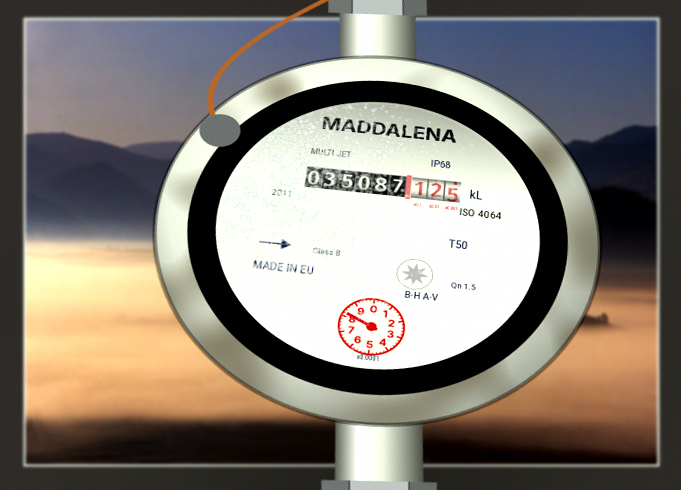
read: 35087.1248 kL
